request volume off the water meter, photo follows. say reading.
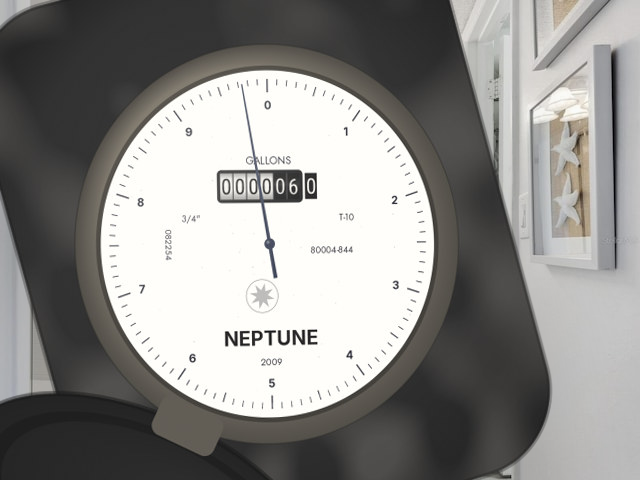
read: 59.7 gal
